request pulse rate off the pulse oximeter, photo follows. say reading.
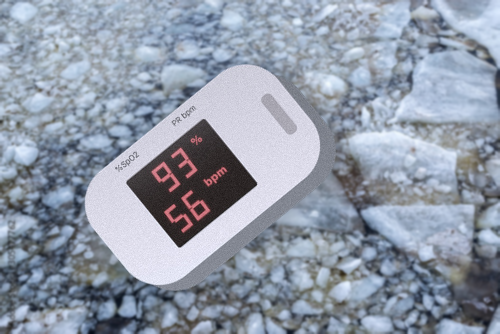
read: 56 bpm
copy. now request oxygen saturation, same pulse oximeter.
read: 93 %
